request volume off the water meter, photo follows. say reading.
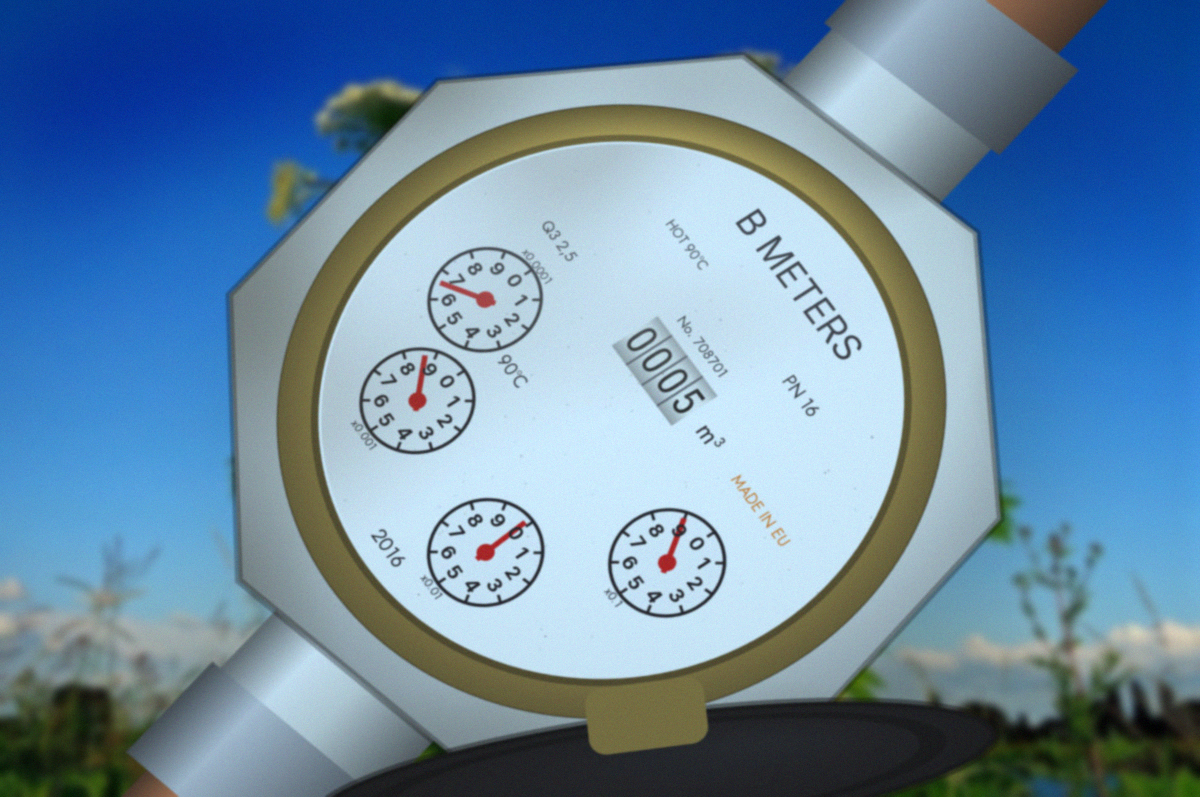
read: 5.8986 m³
